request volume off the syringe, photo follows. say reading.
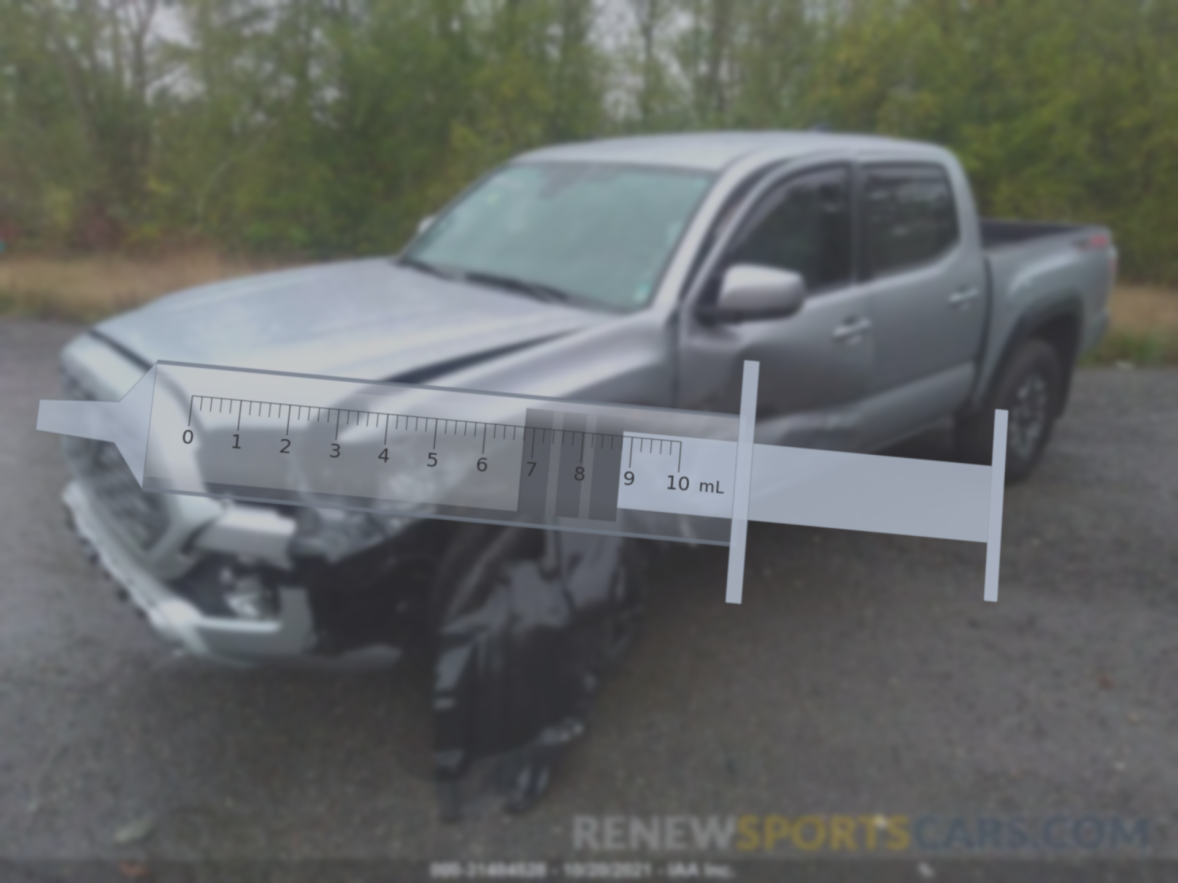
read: 6.8 mL
